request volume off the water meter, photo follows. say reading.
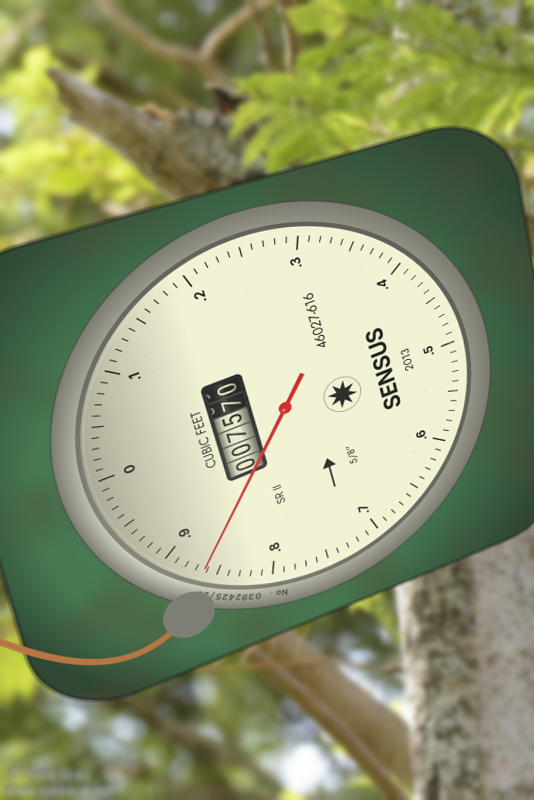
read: 7569.86 ft³
